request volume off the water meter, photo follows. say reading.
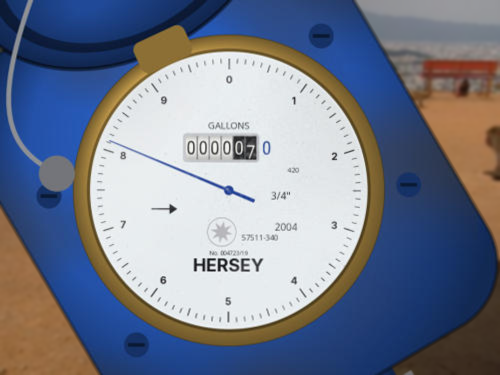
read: 68.1 gal
